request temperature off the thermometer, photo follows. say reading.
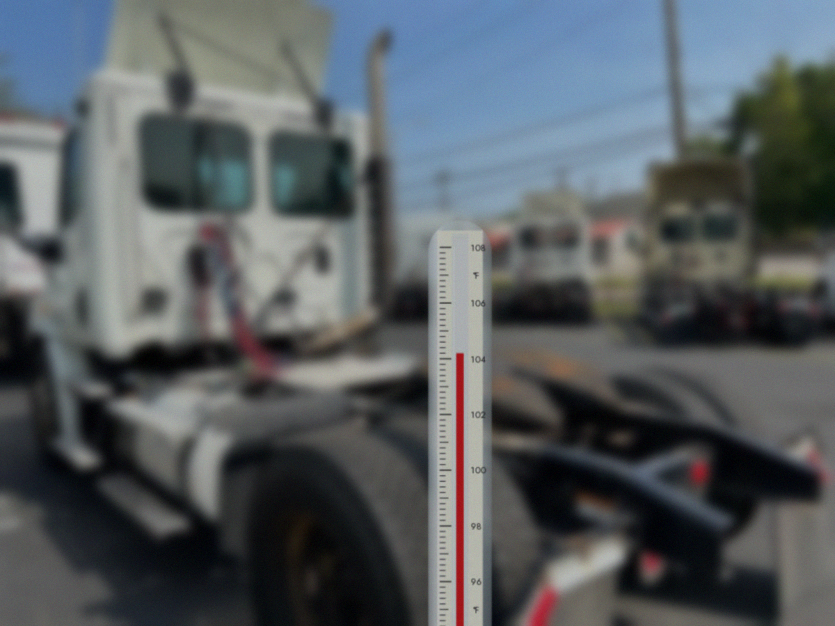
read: 104.2 °F
